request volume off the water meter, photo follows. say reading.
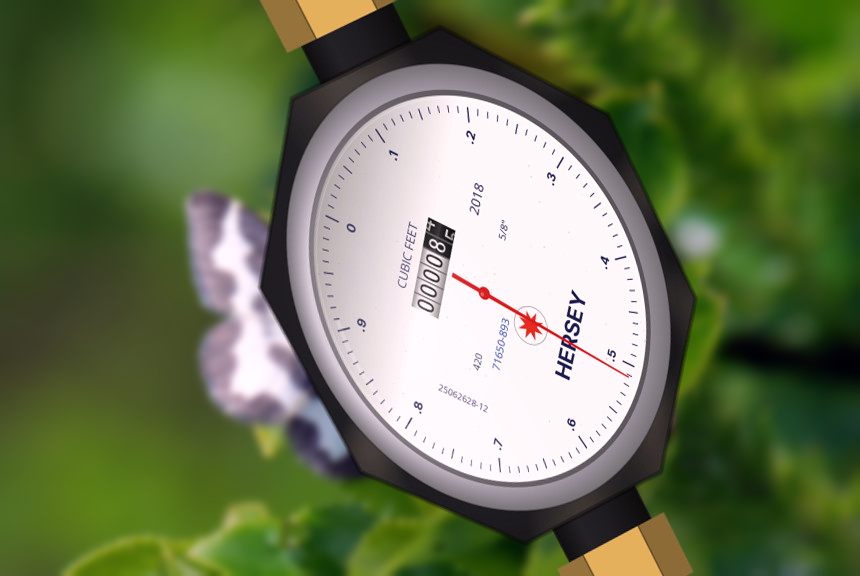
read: 84.51 ft³
